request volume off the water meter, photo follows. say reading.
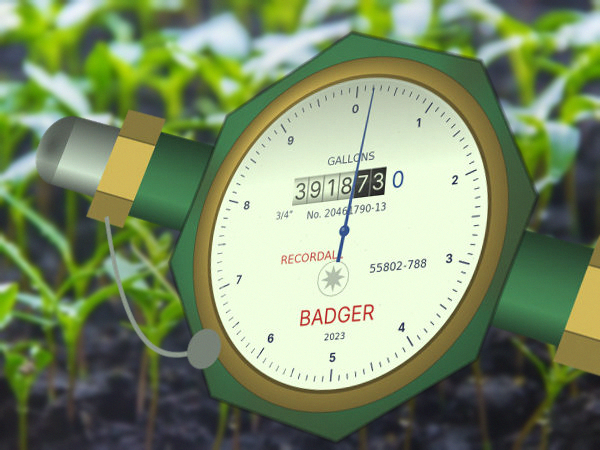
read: 3918730.2 gal
